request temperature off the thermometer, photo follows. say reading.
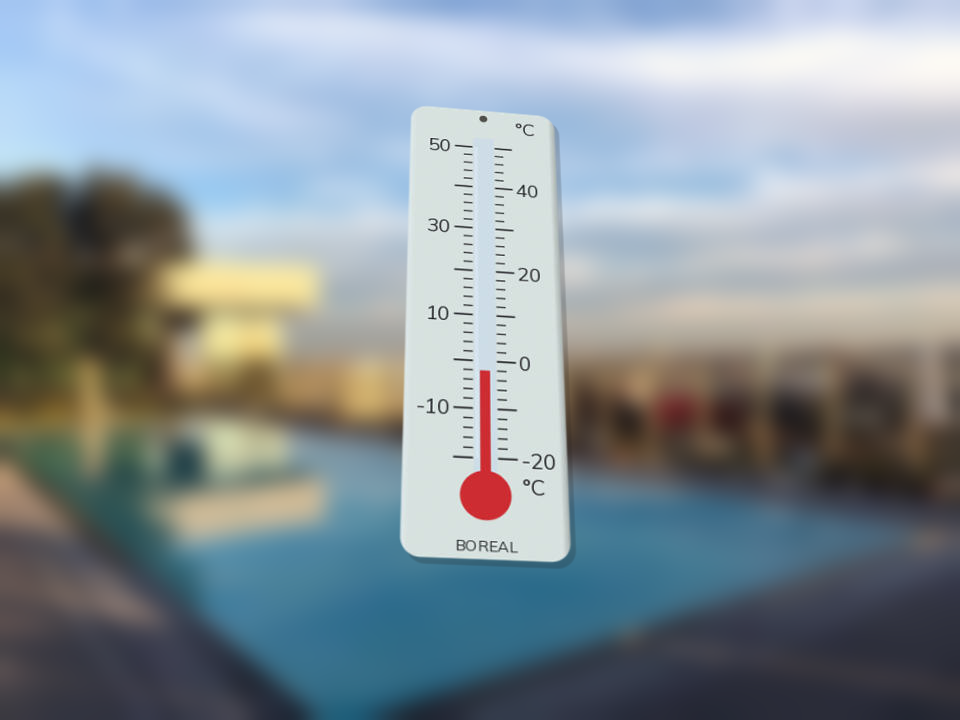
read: -2 °C
